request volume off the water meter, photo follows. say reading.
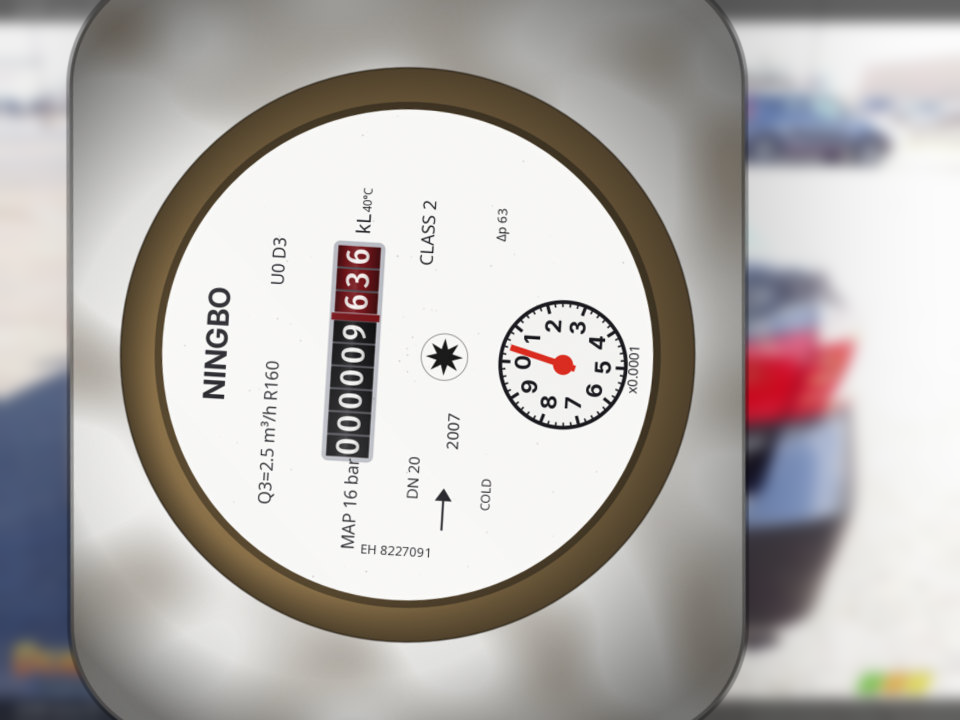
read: 9.6360 kL
